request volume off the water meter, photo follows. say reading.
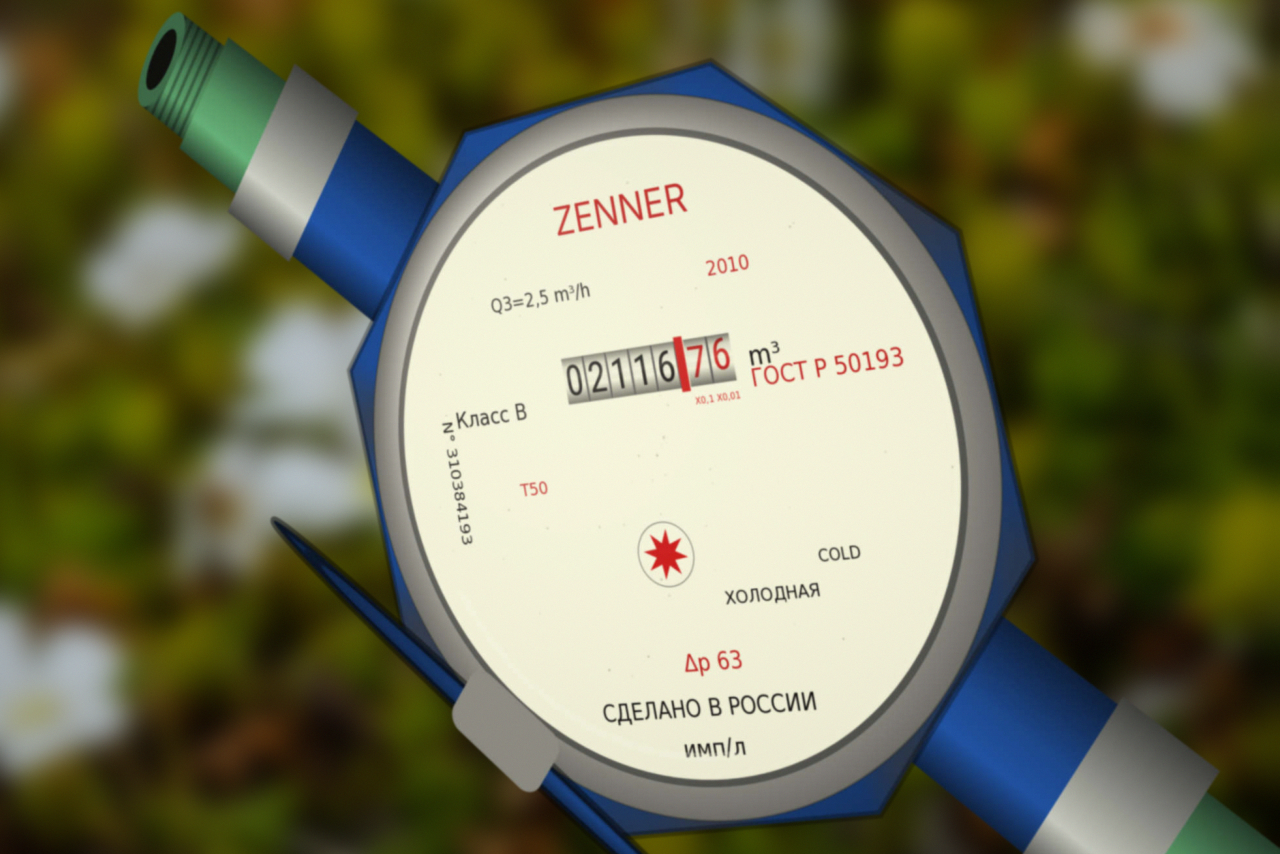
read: 2116.76 m³
